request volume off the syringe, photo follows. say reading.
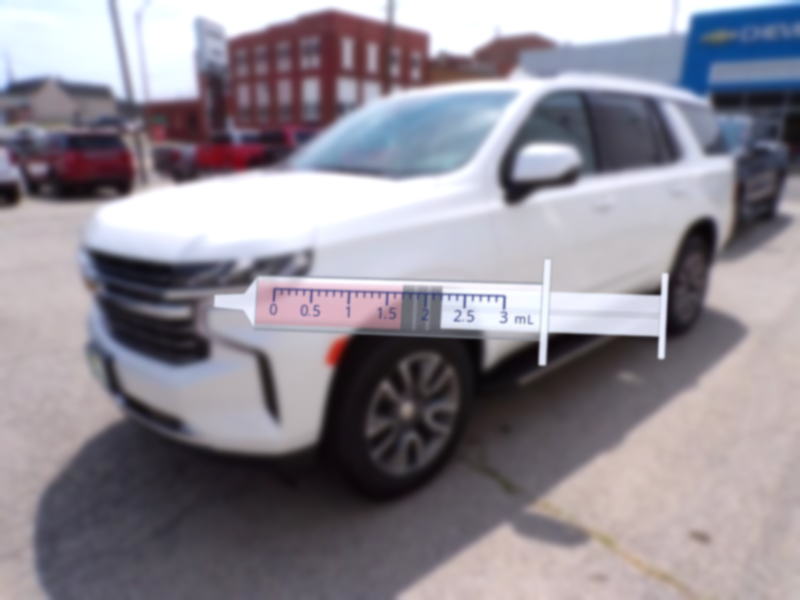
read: 1.7 mL
